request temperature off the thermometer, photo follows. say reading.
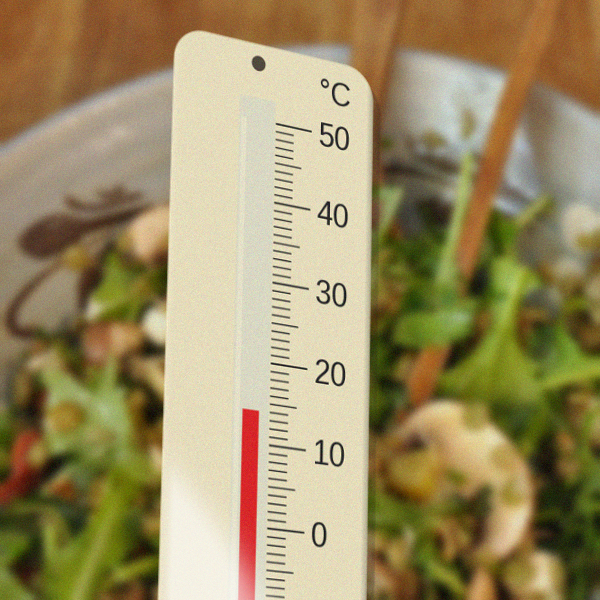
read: 14 °C
